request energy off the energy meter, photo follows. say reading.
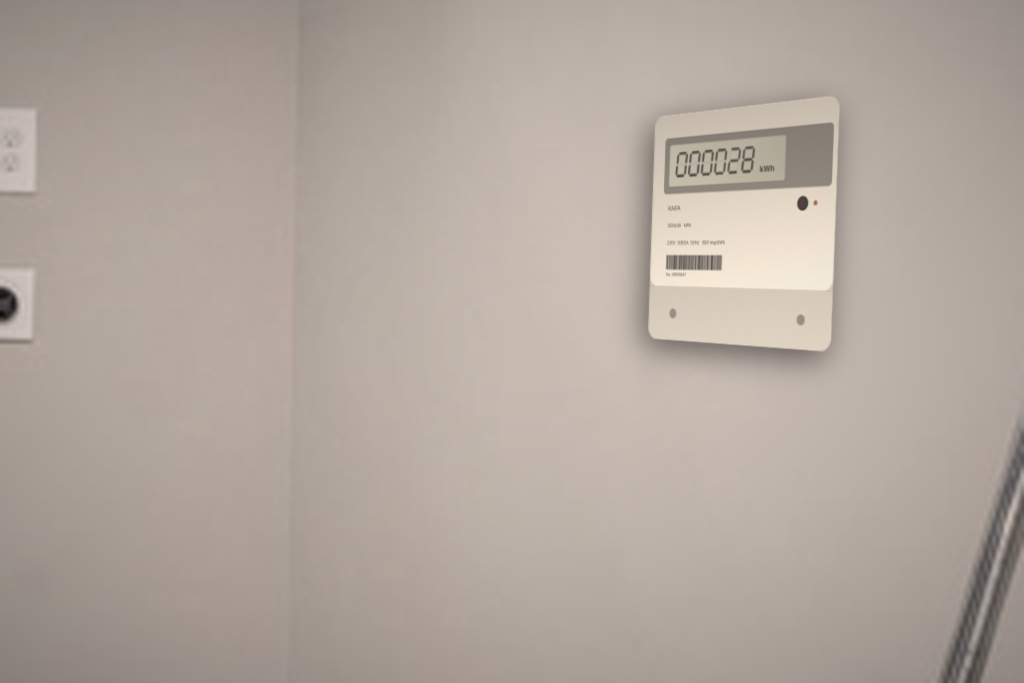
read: 28 kWh
